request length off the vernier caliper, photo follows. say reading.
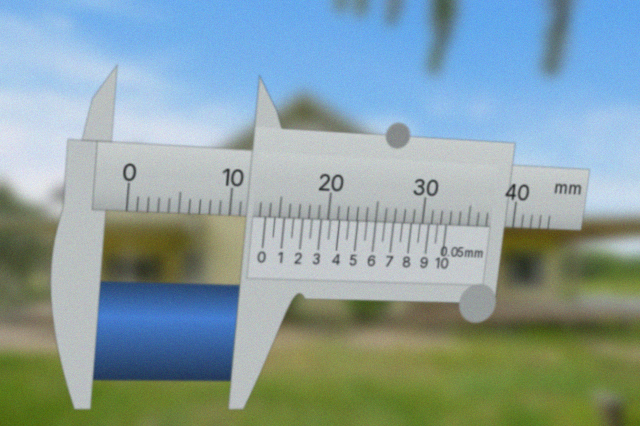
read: 13.6 mm
